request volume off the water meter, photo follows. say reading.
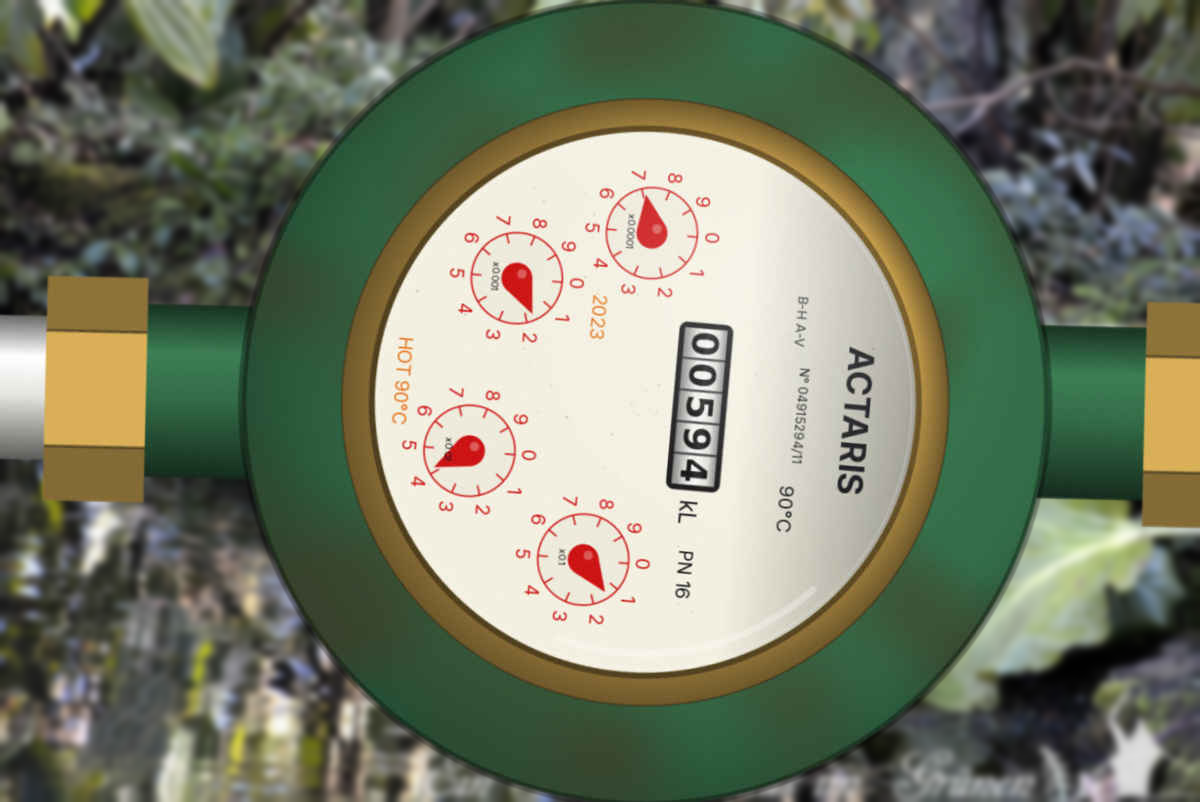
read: 594.1417 kL
